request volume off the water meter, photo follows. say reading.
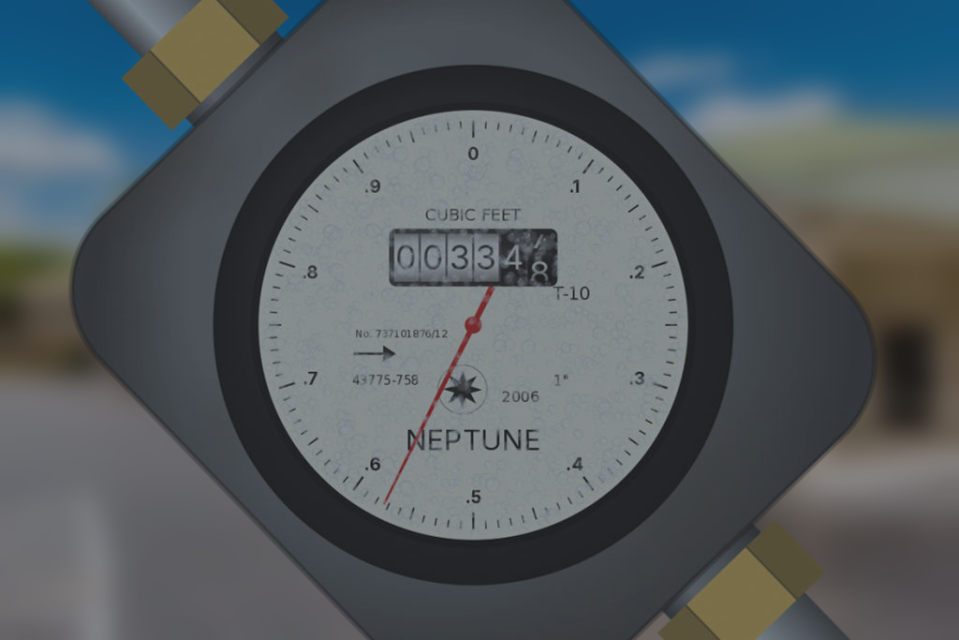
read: 3347.57 ft³
